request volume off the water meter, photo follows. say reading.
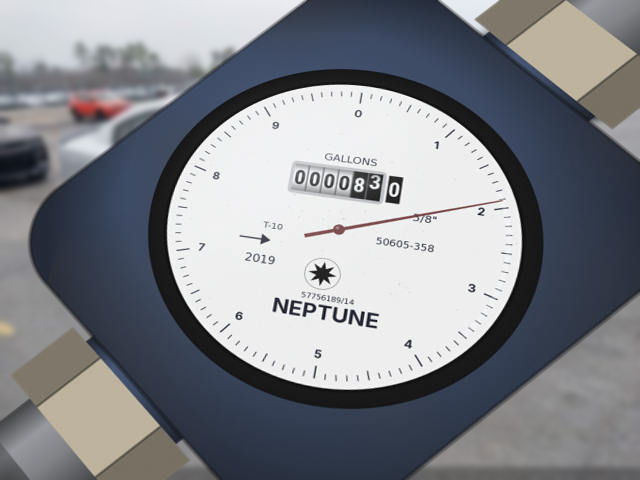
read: 831.9 gal
